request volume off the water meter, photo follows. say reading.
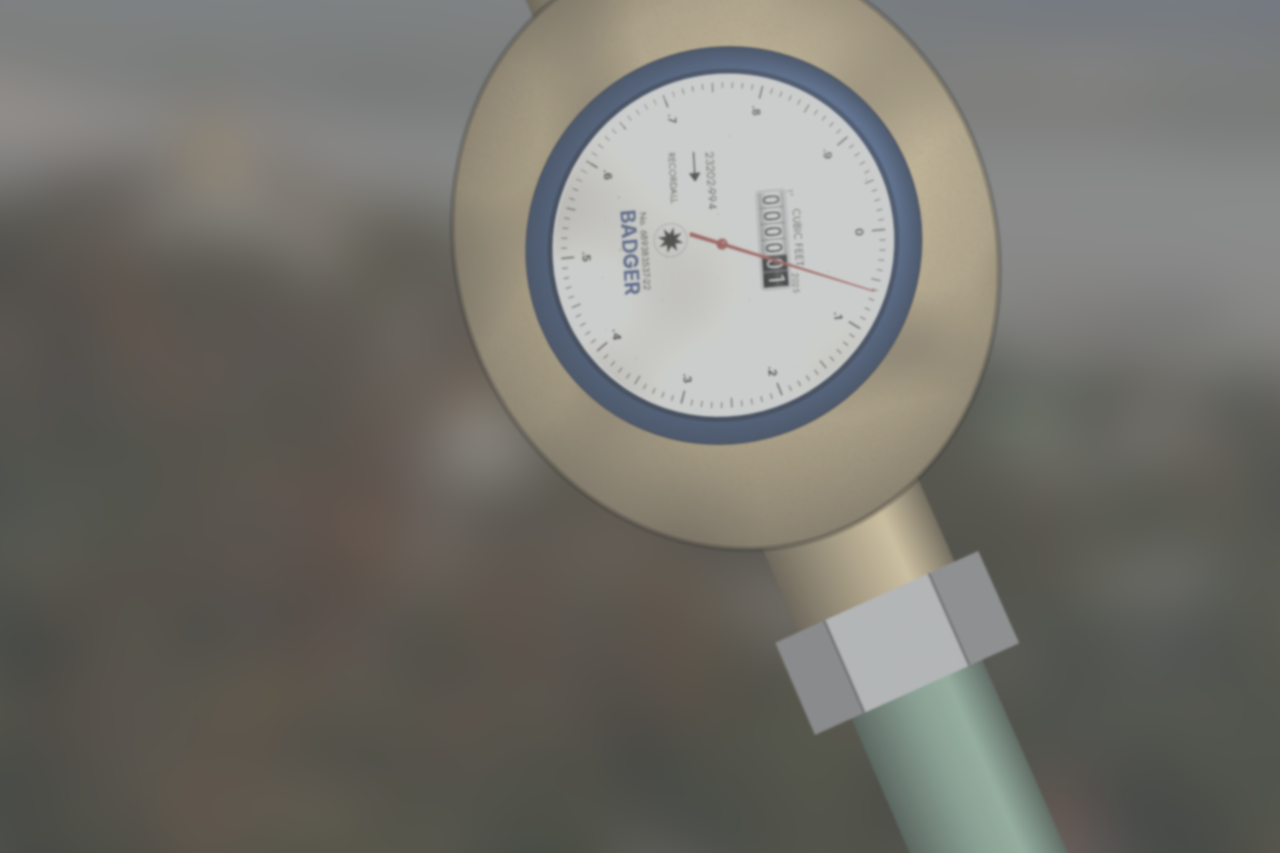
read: 1.06 ft³
